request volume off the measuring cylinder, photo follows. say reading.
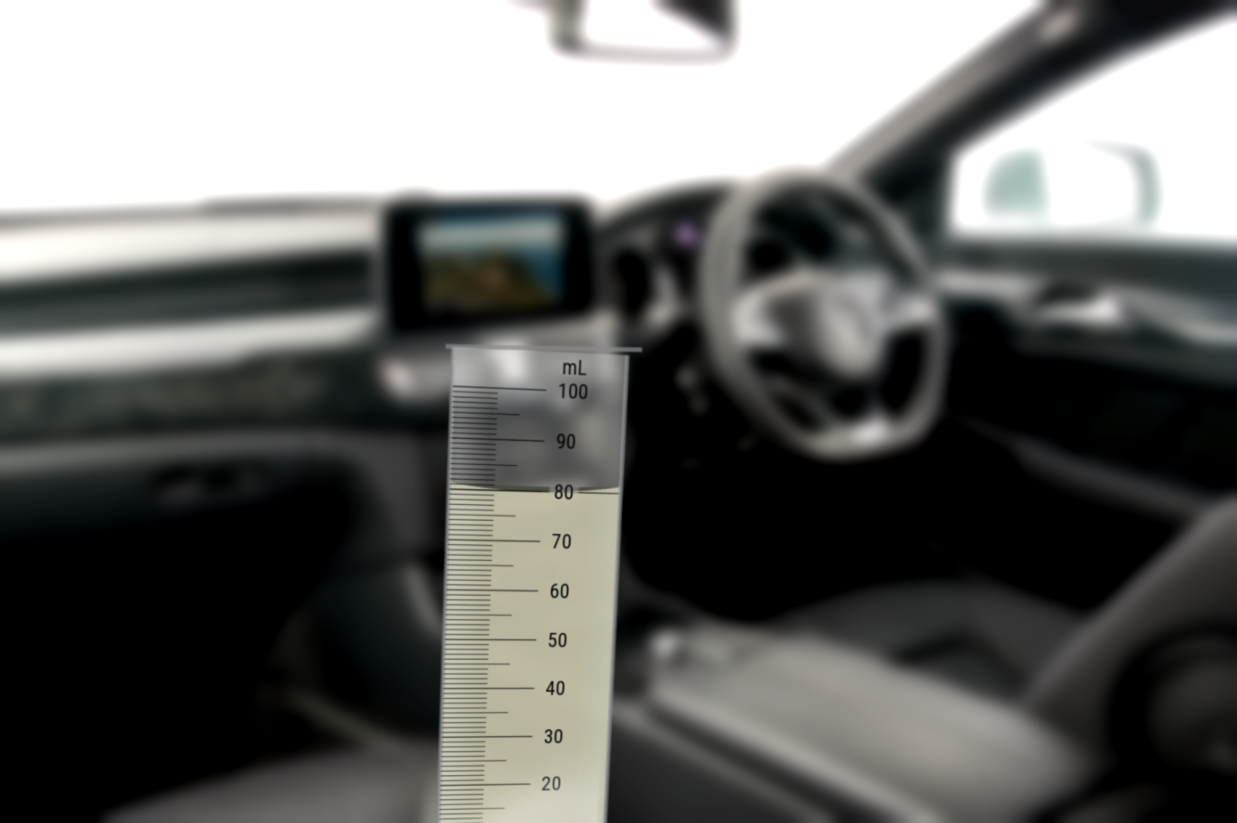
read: 80 mL
